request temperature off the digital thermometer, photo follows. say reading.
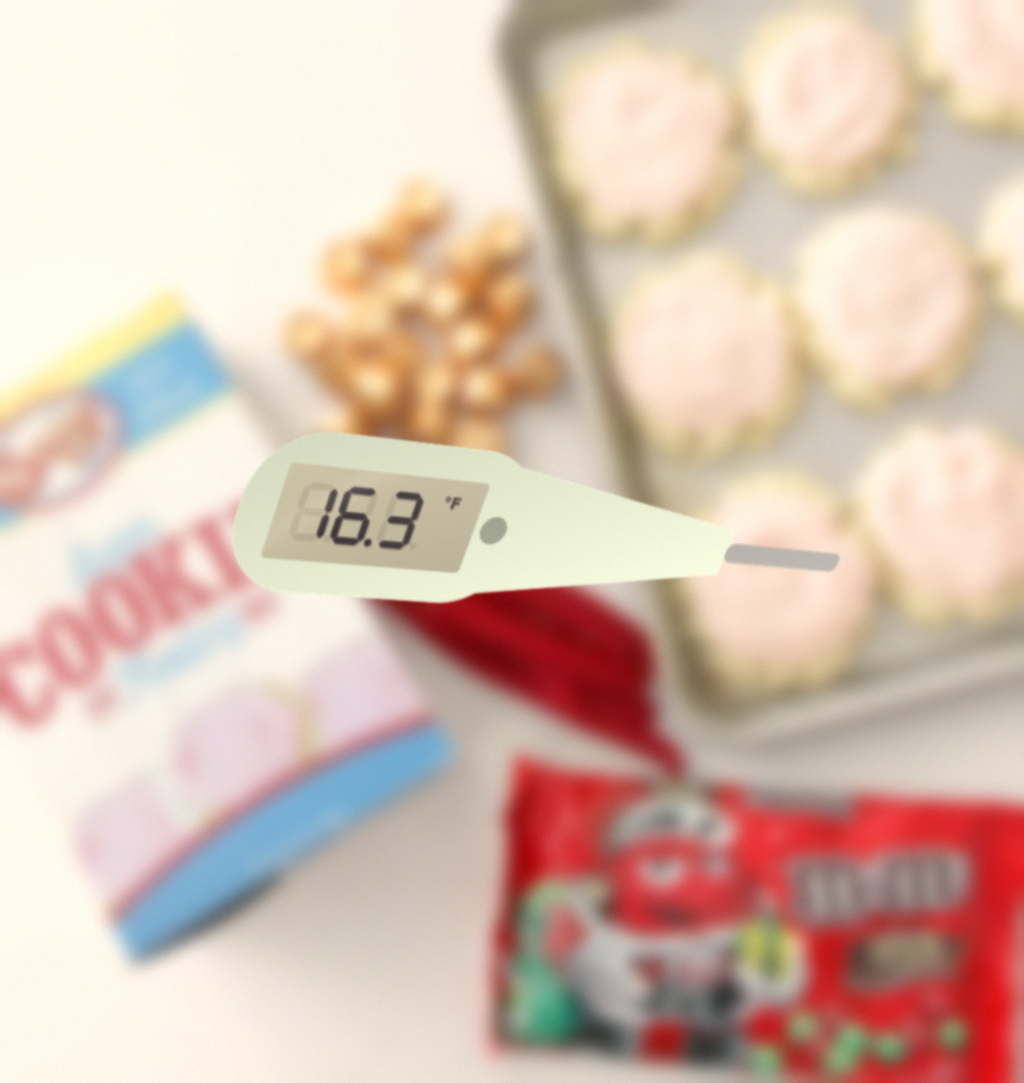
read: 16.3 °F
